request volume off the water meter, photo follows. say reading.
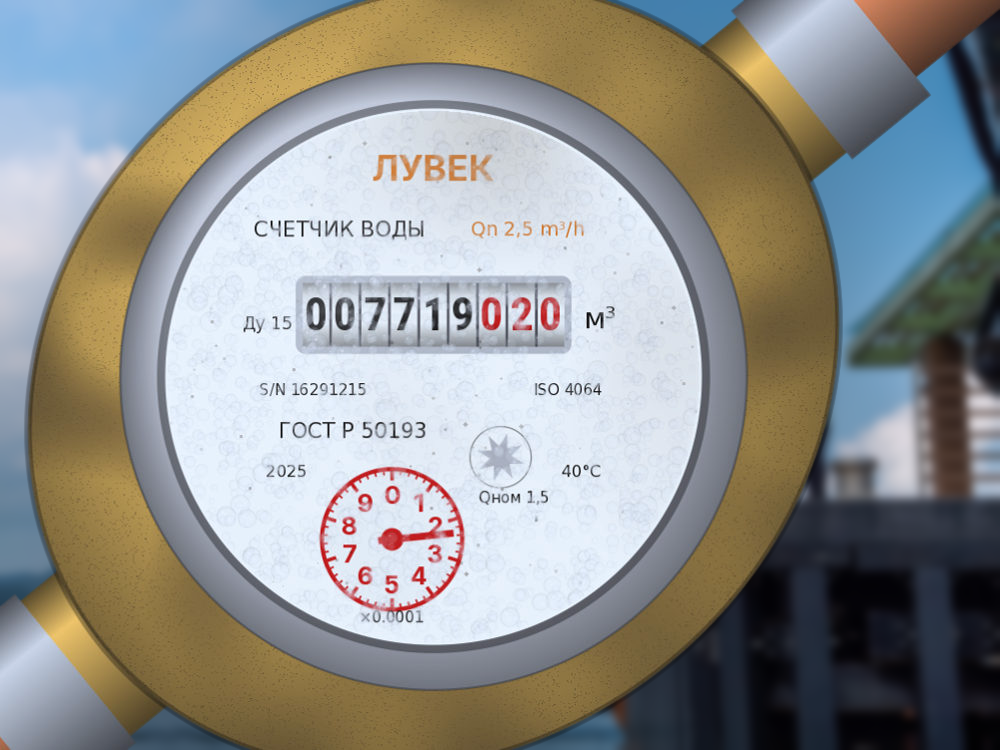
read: 7719.0202 m³
